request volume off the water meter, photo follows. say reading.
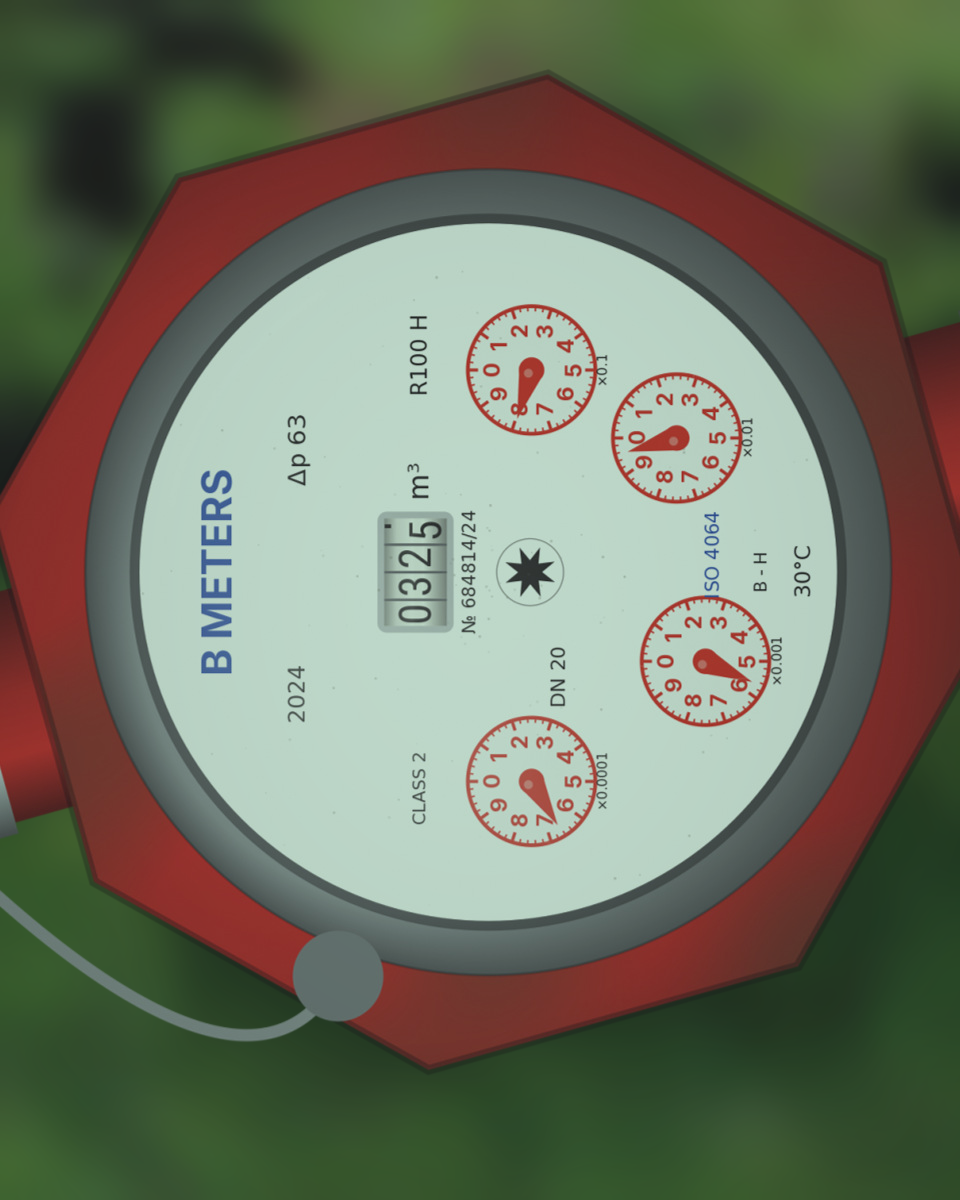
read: 324.7956 m³
